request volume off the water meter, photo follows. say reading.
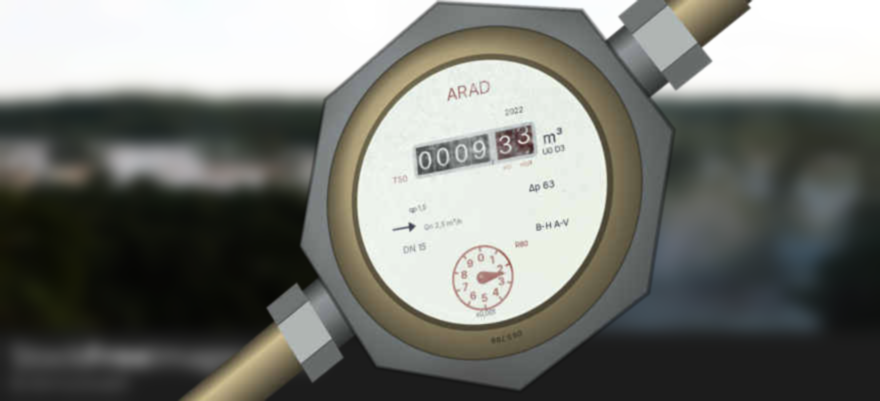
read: 9.332 m³
